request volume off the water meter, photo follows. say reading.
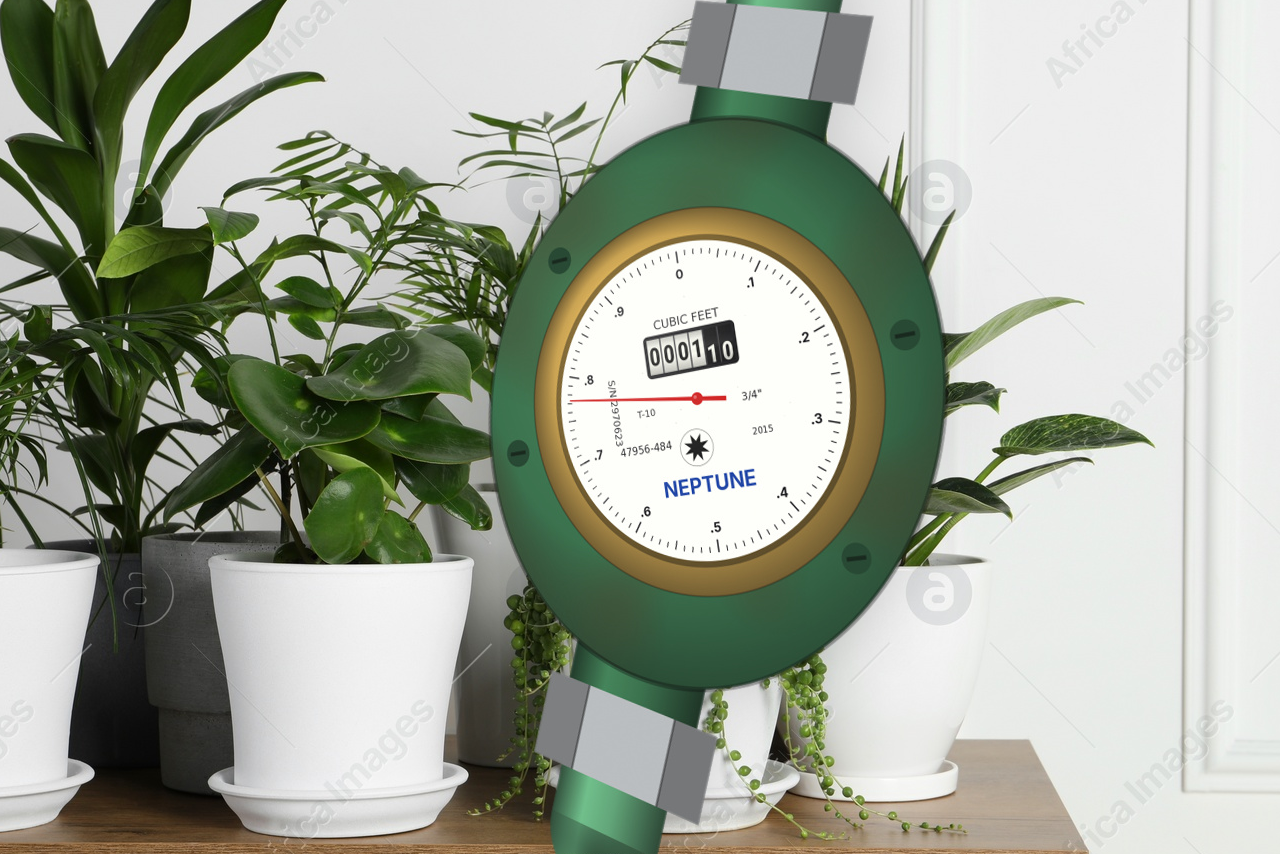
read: 109.77 ft³
